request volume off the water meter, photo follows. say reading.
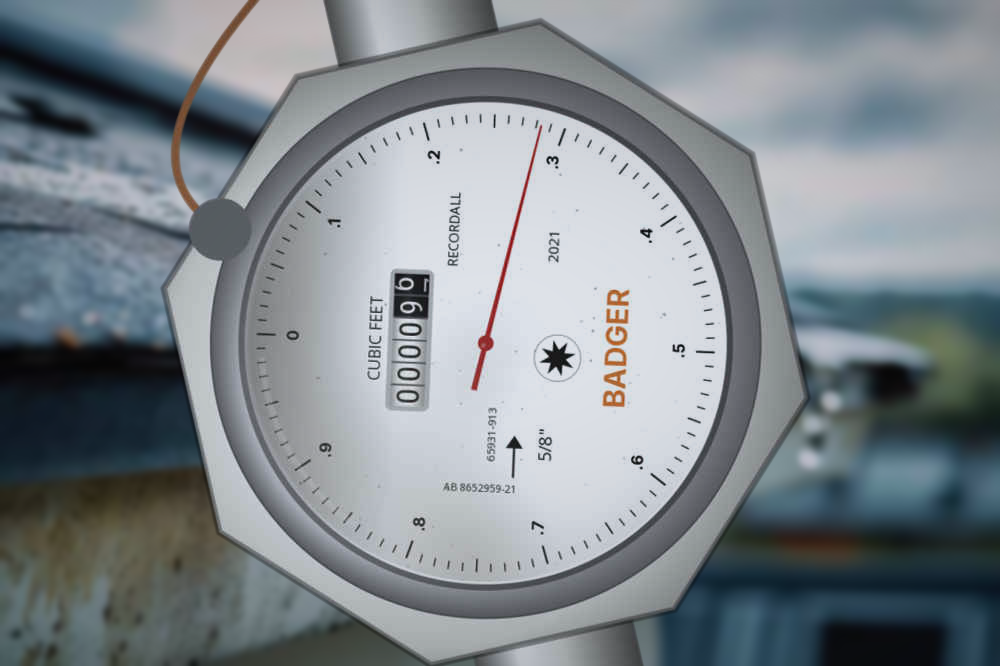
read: 96.28 ft³
